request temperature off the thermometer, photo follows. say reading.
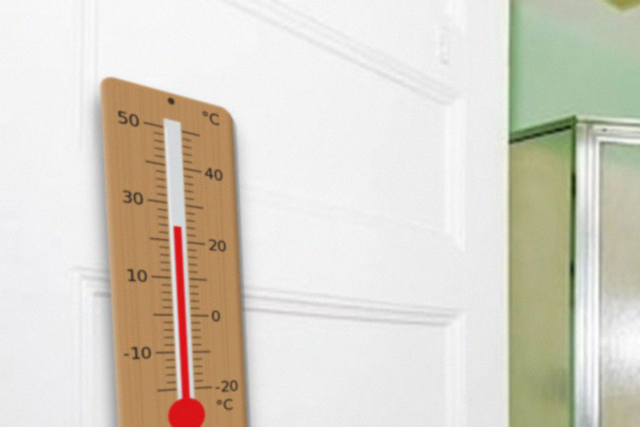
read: 24 °C
